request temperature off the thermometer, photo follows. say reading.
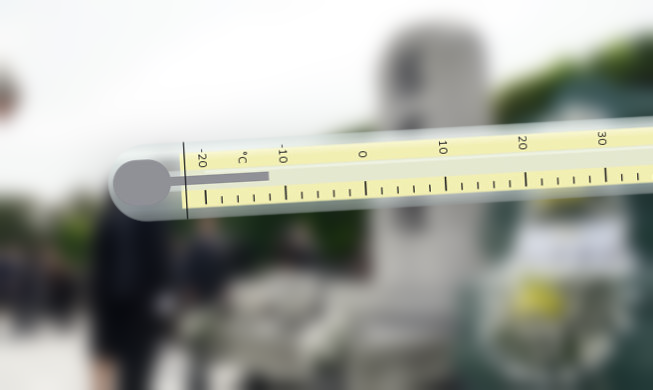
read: -12 °C
